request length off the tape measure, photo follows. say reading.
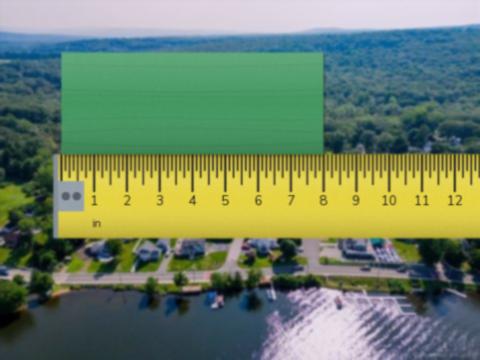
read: 8 in
